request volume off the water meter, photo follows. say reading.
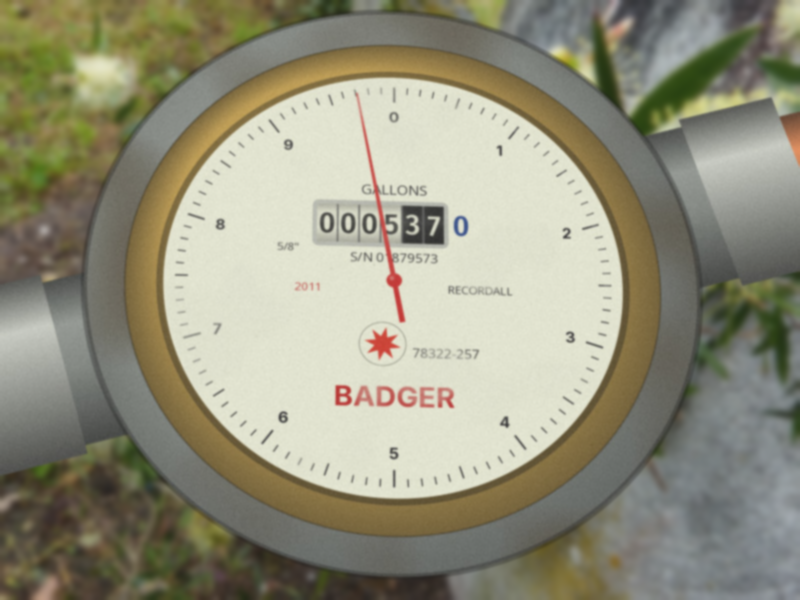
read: 5369.7 gal
